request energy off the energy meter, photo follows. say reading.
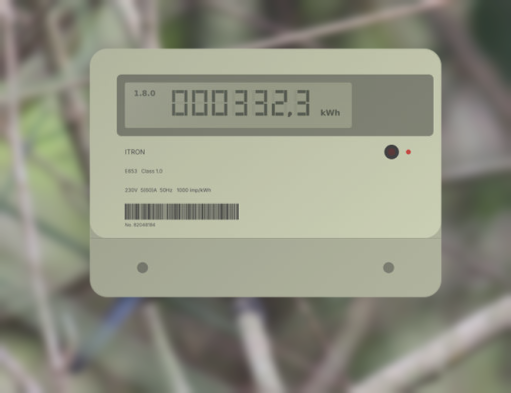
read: 332.3 kWh
